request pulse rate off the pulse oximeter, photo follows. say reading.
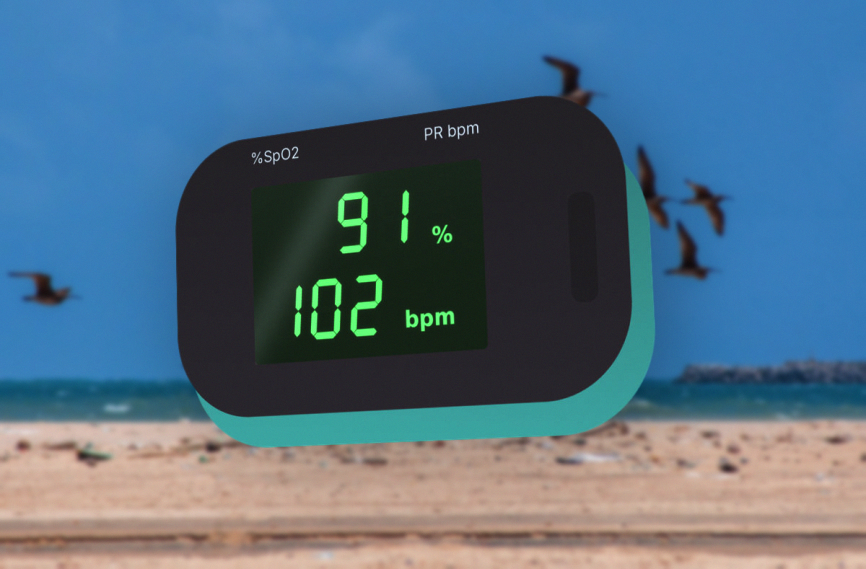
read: 102 bpm
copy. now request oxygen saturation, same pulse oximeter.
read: 91 %
